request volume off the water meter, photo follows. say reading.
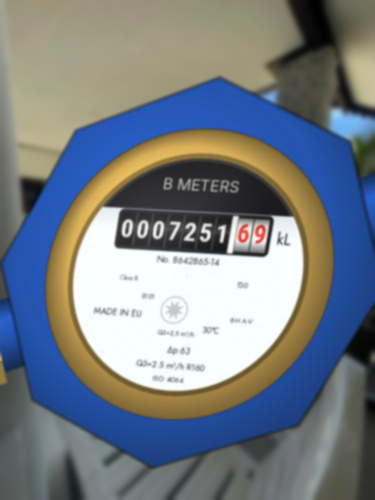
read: 7251.69 kL
